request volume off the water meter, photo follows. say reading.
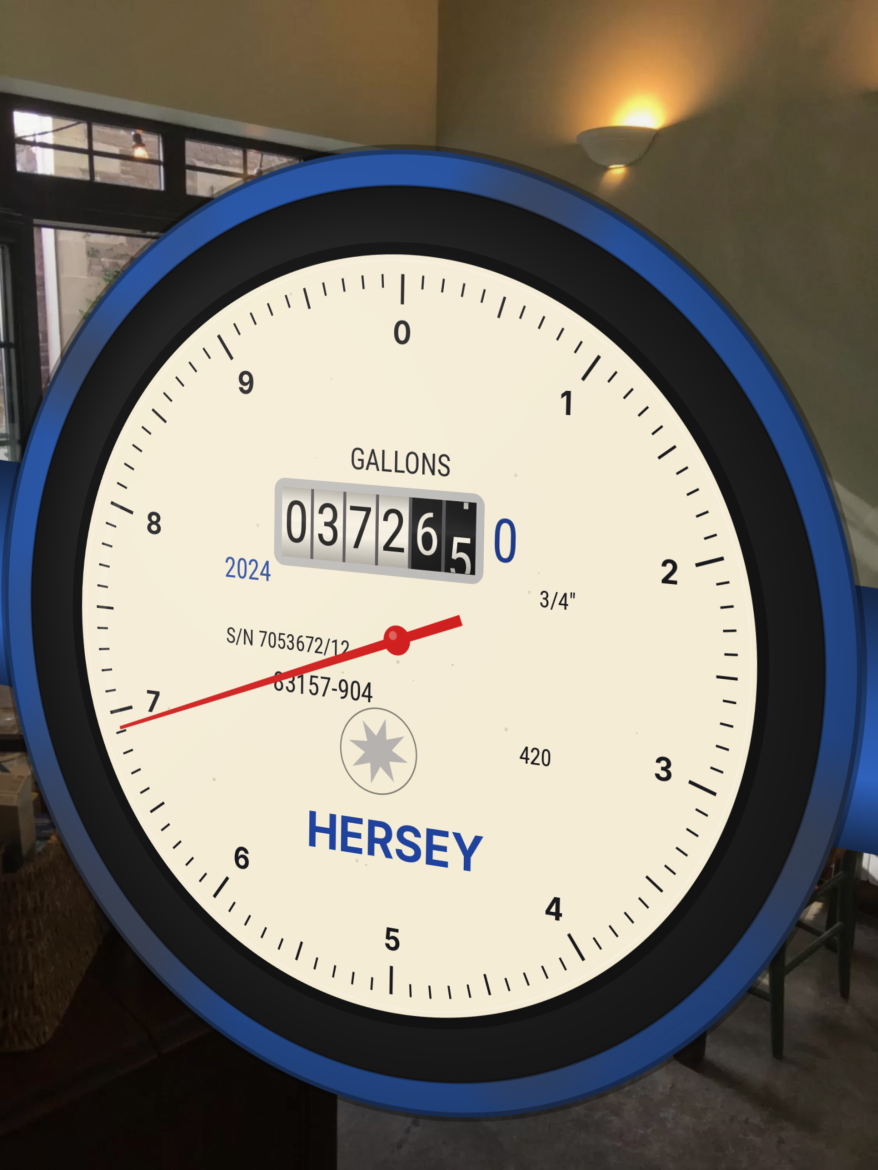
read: 372646.9 gal
